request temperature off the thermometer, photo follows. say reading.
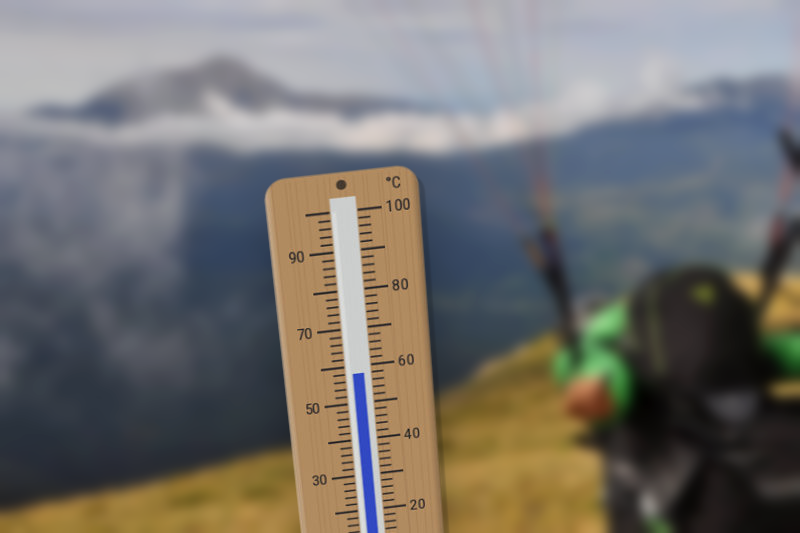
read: 58 °C
